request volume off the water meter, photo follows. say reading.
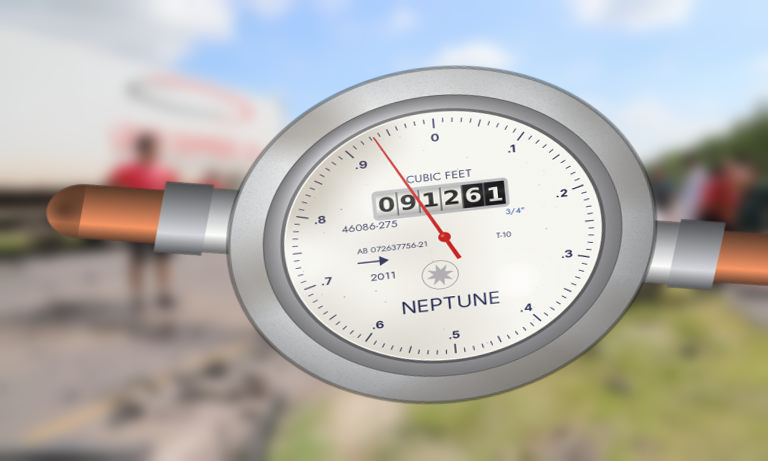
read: 91260.93 ft³
